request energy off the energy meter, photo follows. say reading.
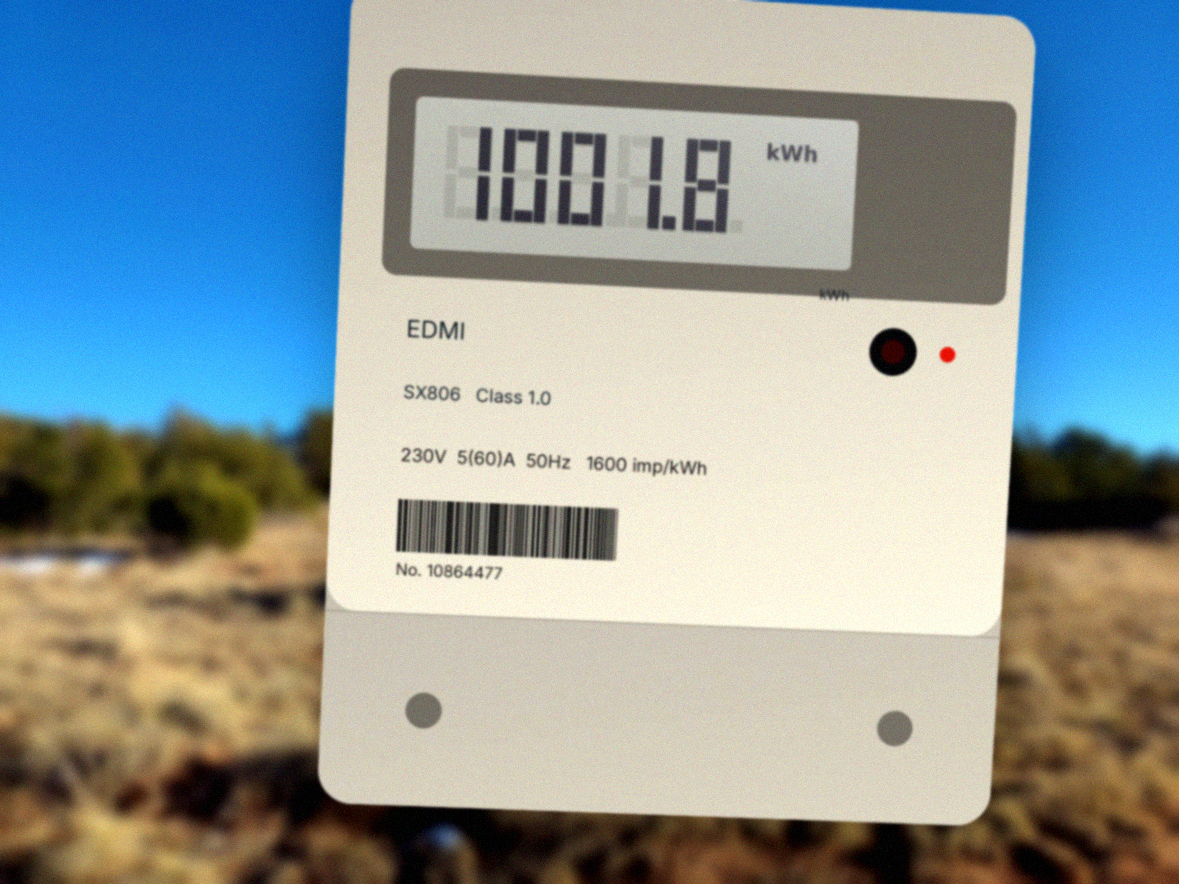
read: 1001.8 kWh
